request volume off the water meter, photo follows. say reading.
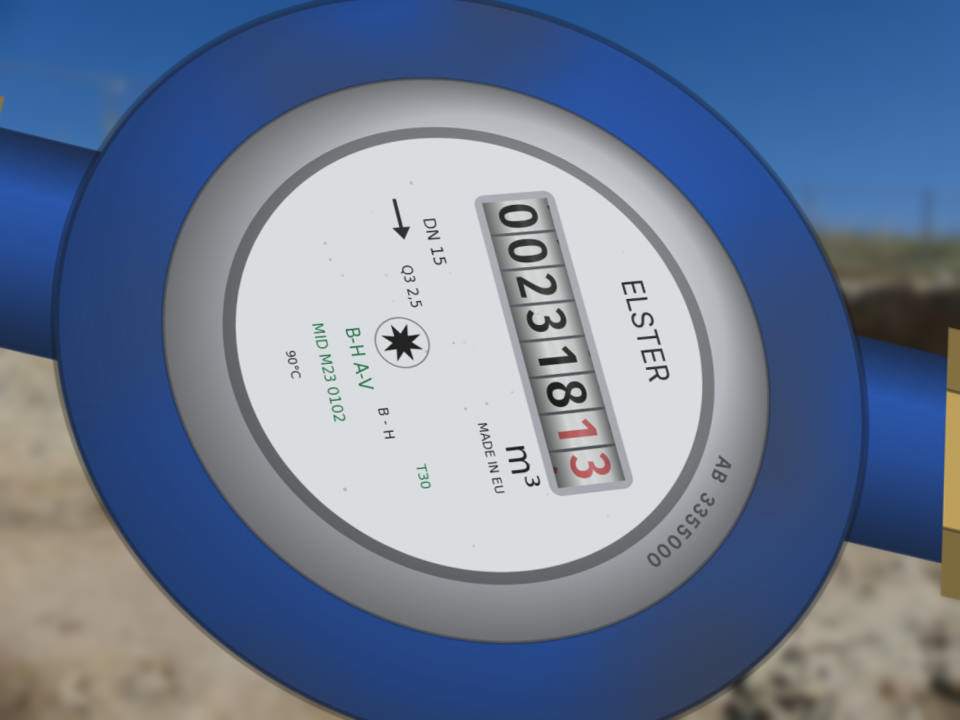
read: 2318.13 m³
